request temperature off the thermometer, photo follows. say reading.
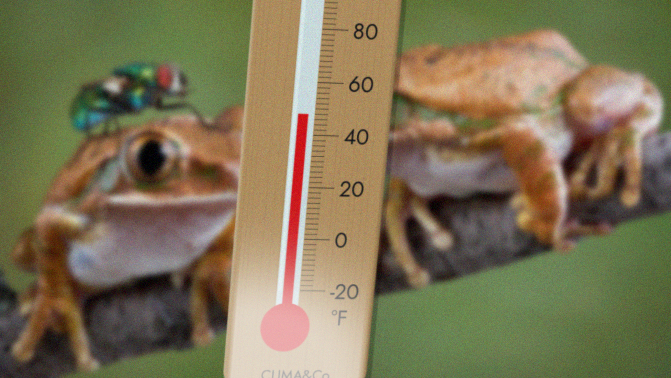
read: 48 °F
